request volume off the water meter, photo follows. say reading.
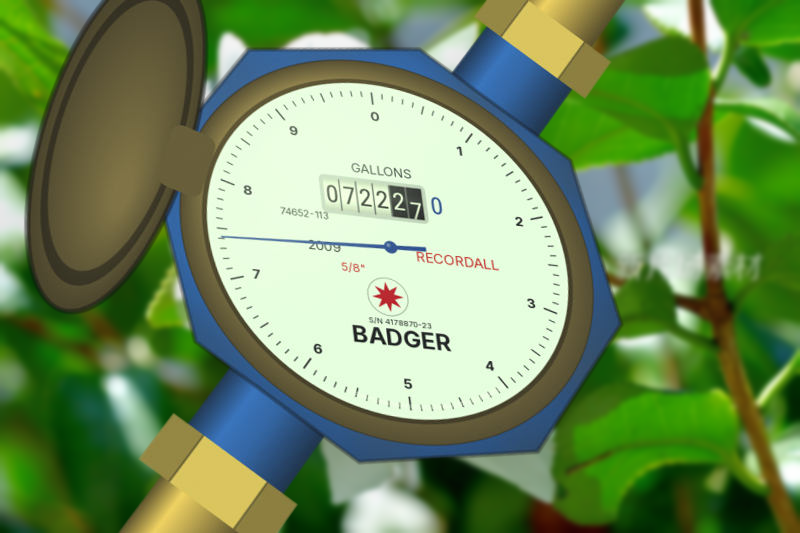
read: 722267.4 gal
